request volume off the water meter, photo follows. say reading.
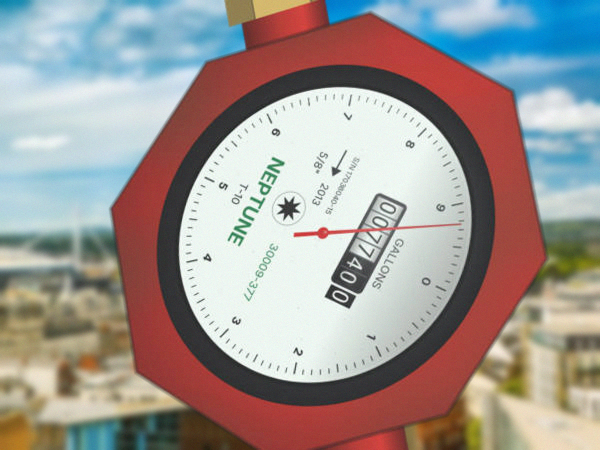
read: 77399.2 gal
